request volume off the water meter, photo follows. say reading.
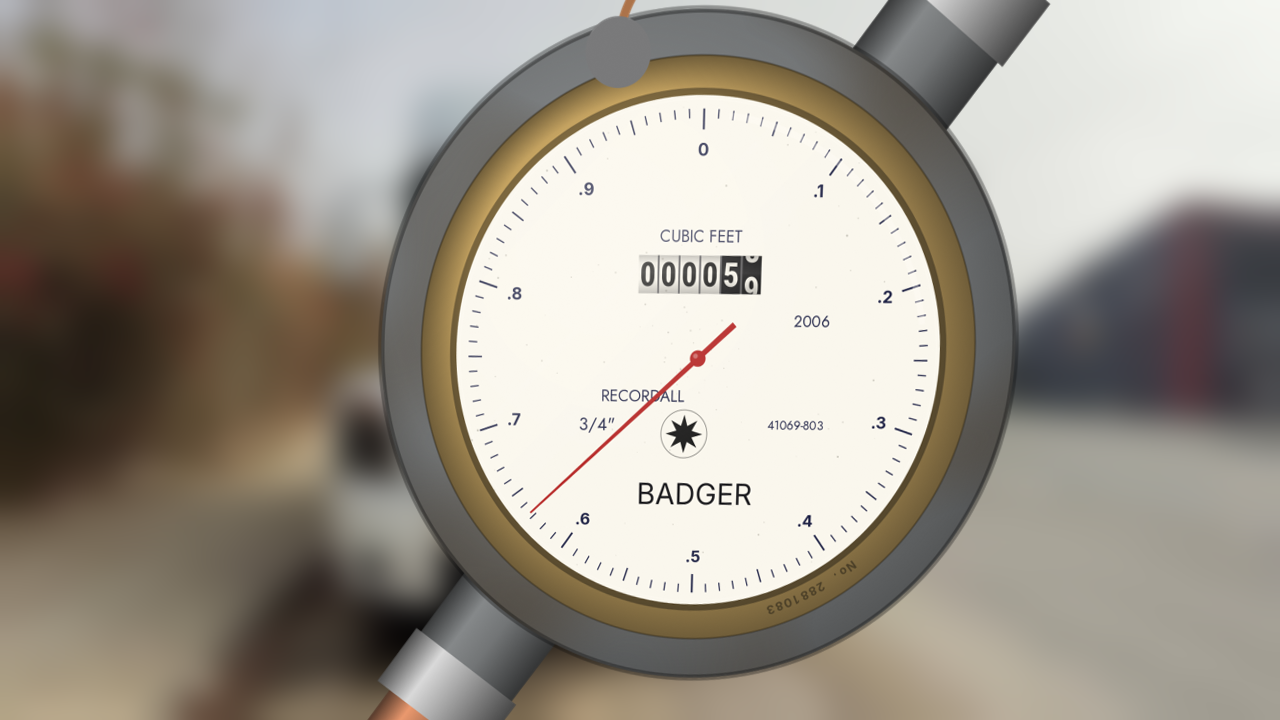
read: 58.63 ft³
